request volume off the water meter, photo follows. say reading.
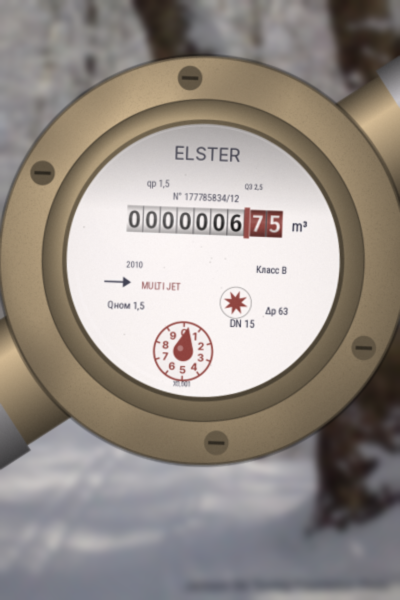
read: 6.750 m³
